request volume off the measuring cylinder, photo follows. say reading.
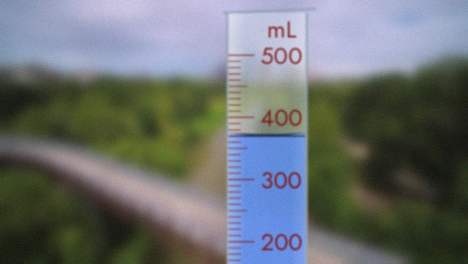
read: 370 mL
